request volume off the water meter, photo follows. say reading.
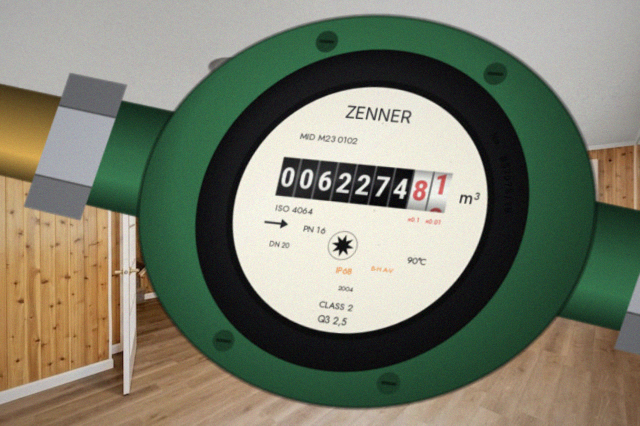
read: 62274.81 m³
